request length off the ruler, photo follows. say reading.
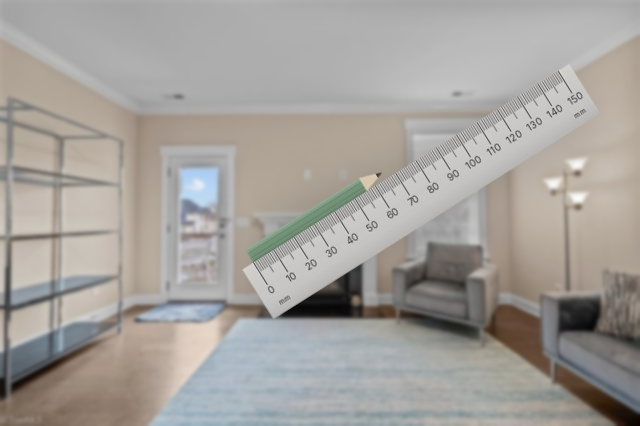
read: 65 mm
